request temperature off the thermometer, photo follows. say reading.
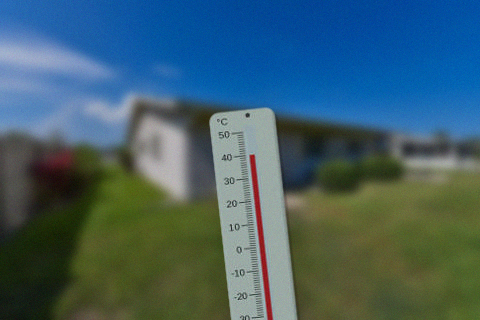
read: 40 °C
